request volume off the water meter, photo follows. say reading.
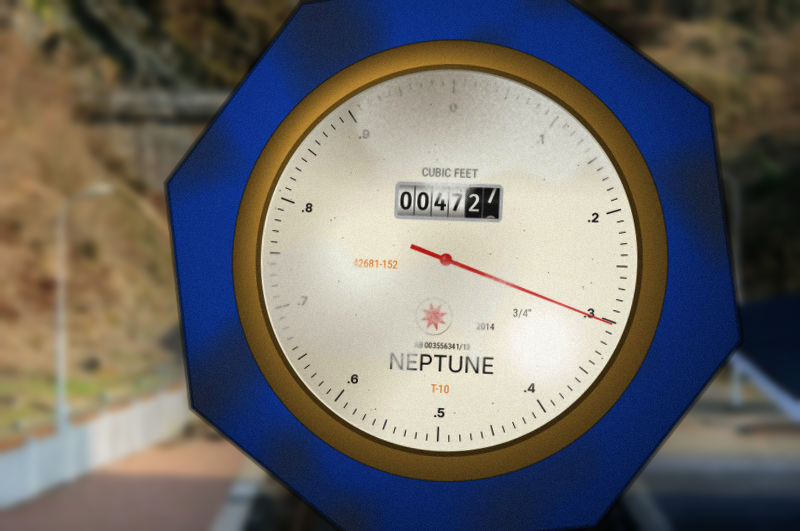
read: 4727.30 ft³
